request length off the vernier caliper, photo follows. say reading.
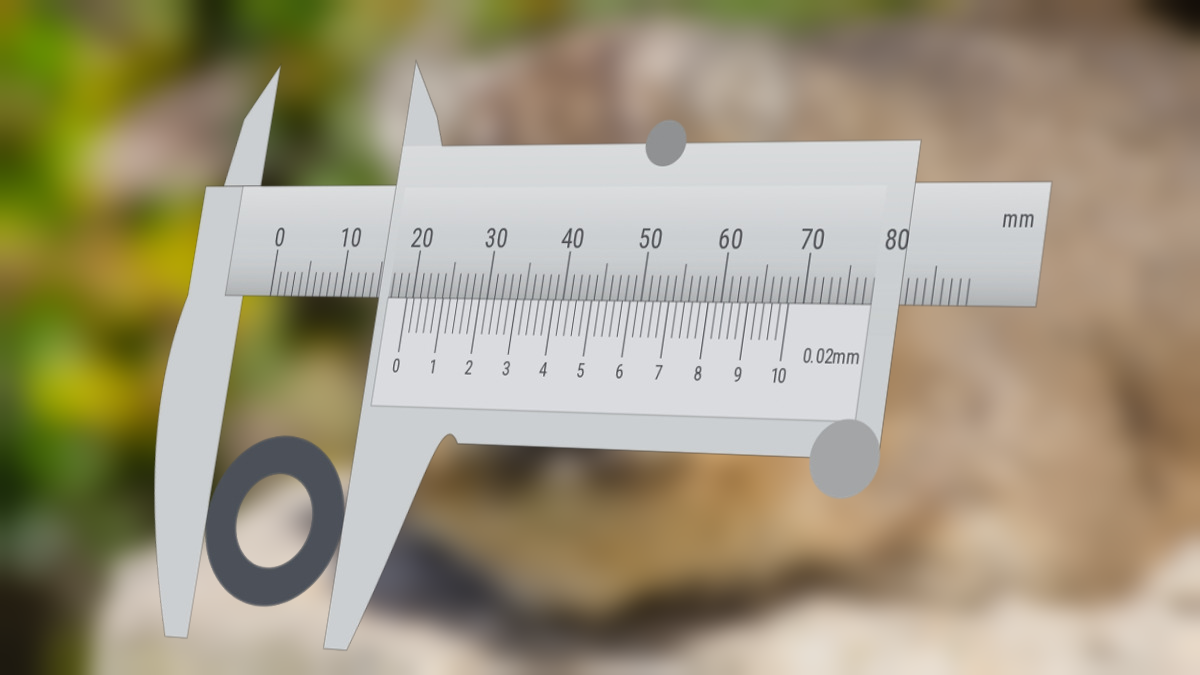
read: 19.2 mm
